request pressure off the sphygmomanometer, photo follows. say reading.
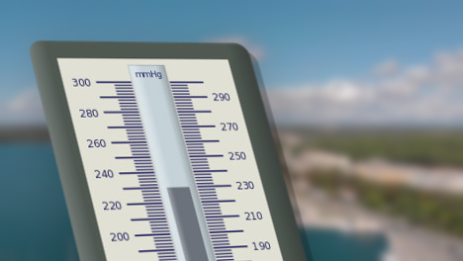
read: 230 mmHg
